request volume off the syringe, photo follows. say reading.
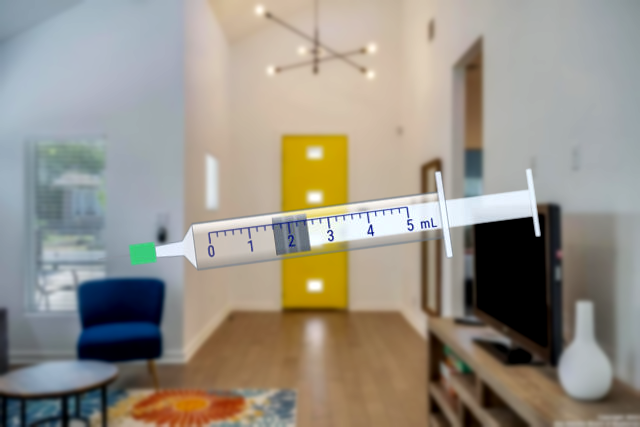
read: 1.6 mL
